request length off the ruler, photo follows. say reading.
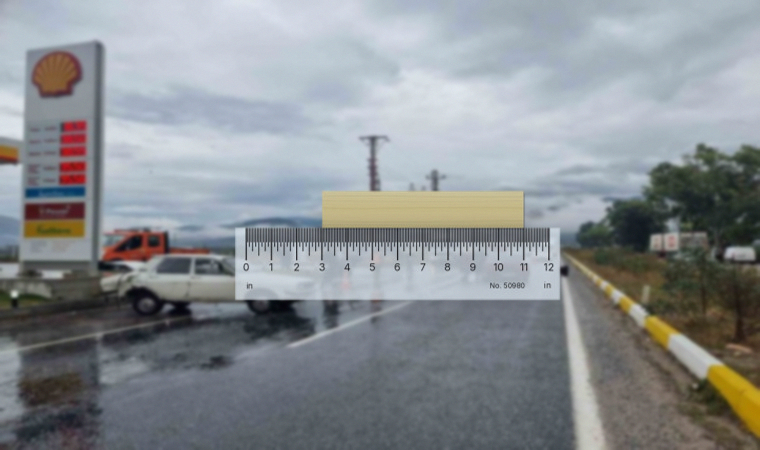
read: 8 in
